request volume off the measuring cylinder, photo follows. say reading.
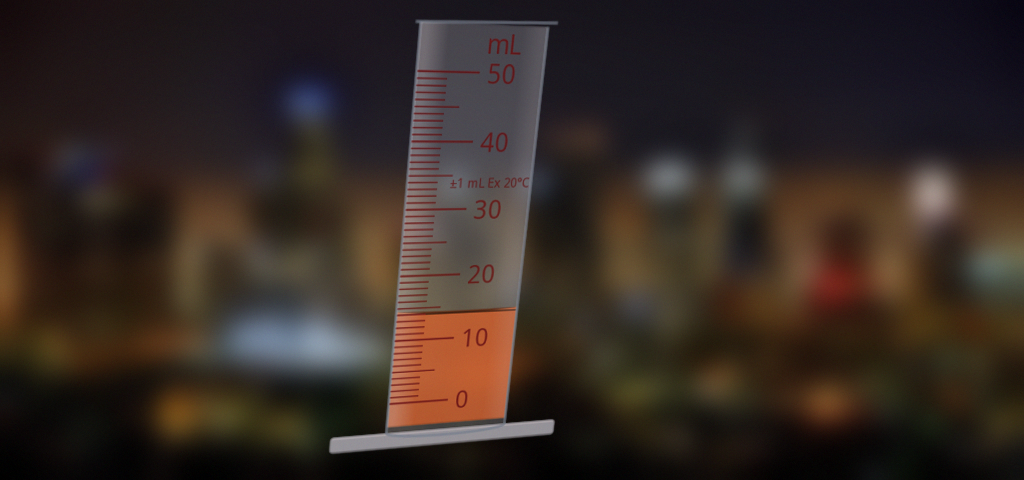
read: 14 mL
